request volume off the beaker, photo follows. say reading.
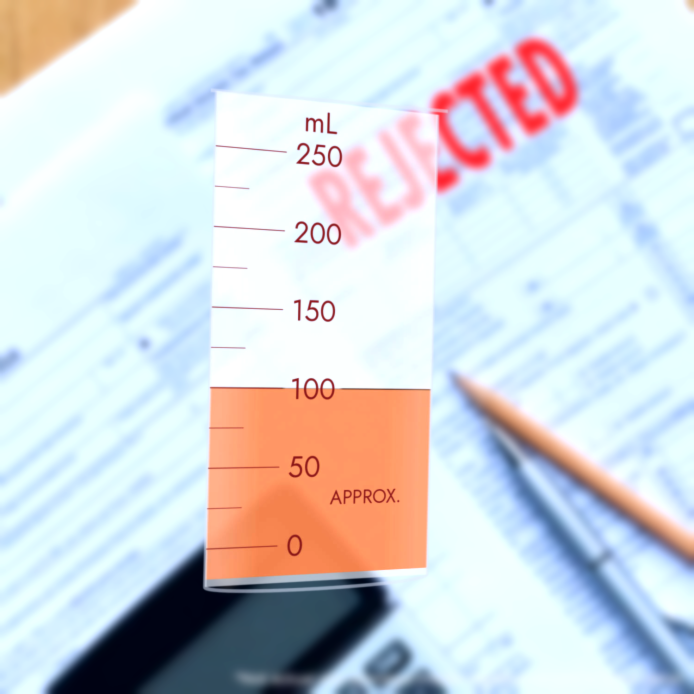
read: 100 mL
